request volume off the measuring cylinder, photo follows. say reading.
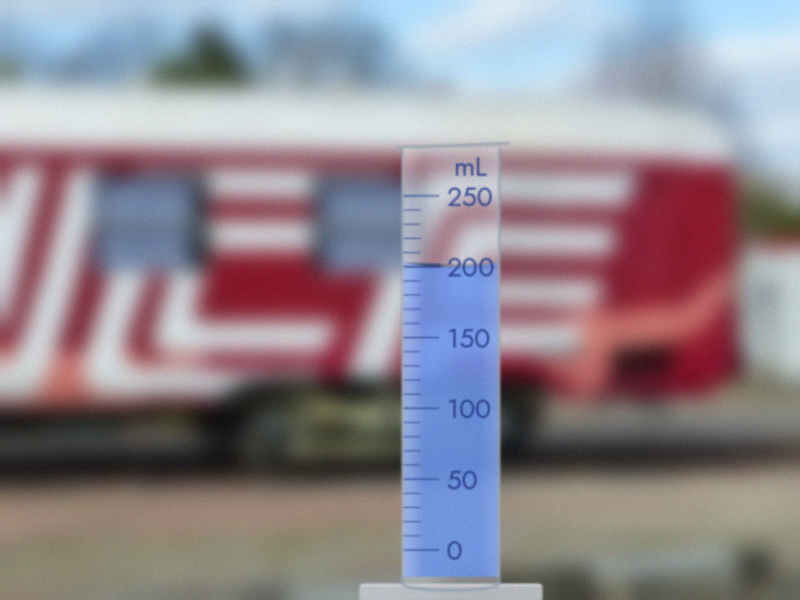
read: 200 mL
